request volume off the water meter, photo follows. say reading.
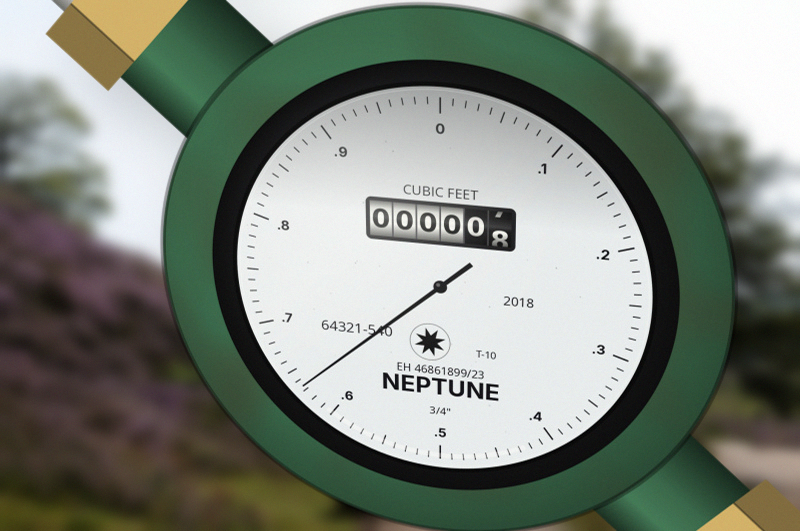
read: 7.63 ft³
